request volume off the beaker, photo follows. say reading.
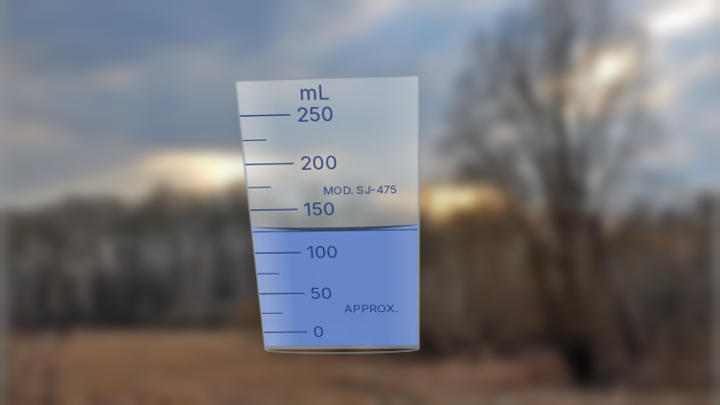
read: 125 mL
